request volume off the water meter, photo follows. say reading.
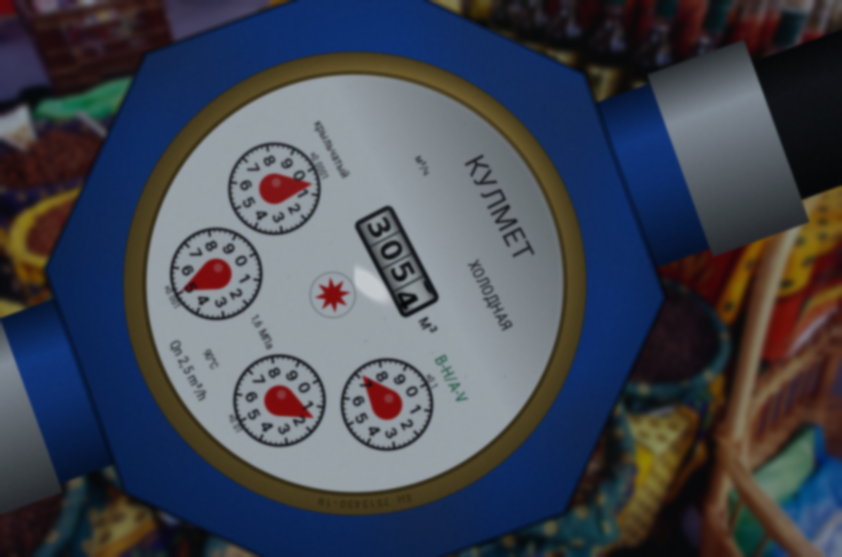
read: 3053.7150 m³
